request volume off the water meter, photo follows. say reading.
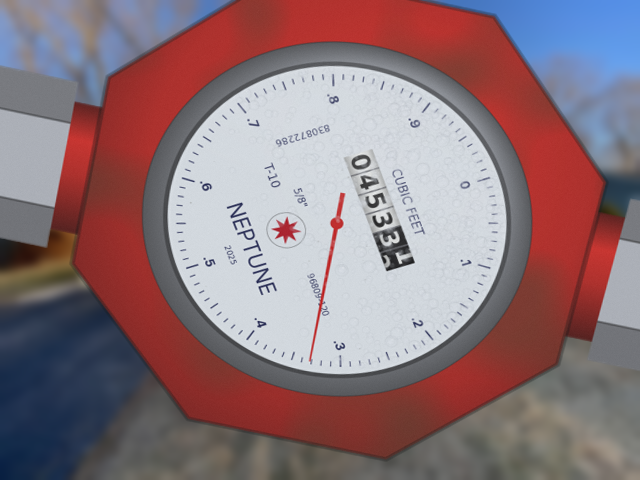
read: 45331.33 ft³
